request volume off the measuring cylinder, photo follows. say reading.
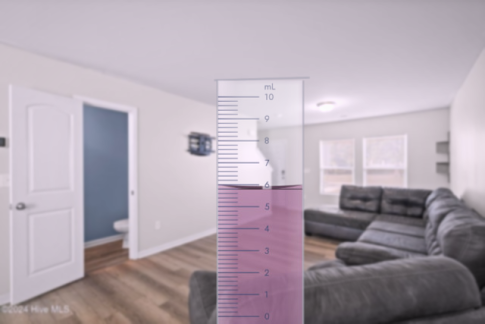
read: 5.8 mL
